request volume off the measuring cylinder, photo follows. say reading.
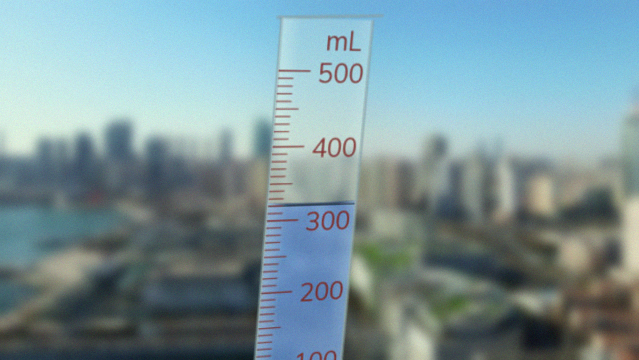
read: 320 mL
